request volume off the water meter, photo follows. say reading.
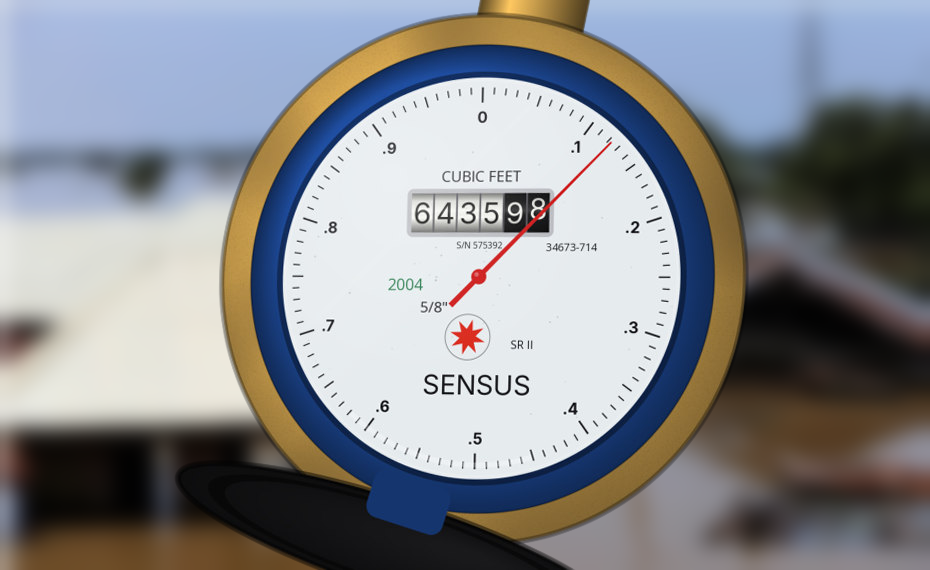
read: 643598.12 ft³
